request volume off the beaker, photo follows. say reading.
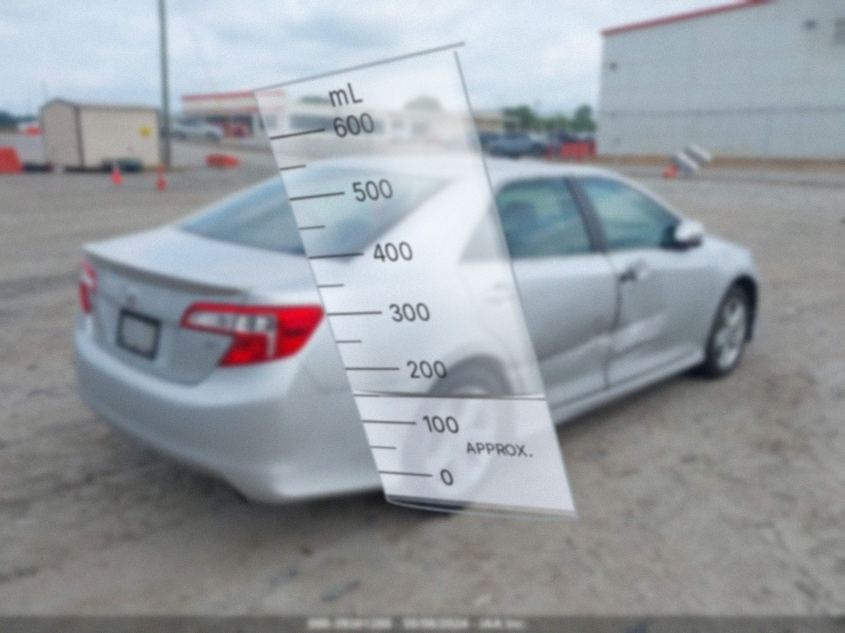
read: 150 mL
